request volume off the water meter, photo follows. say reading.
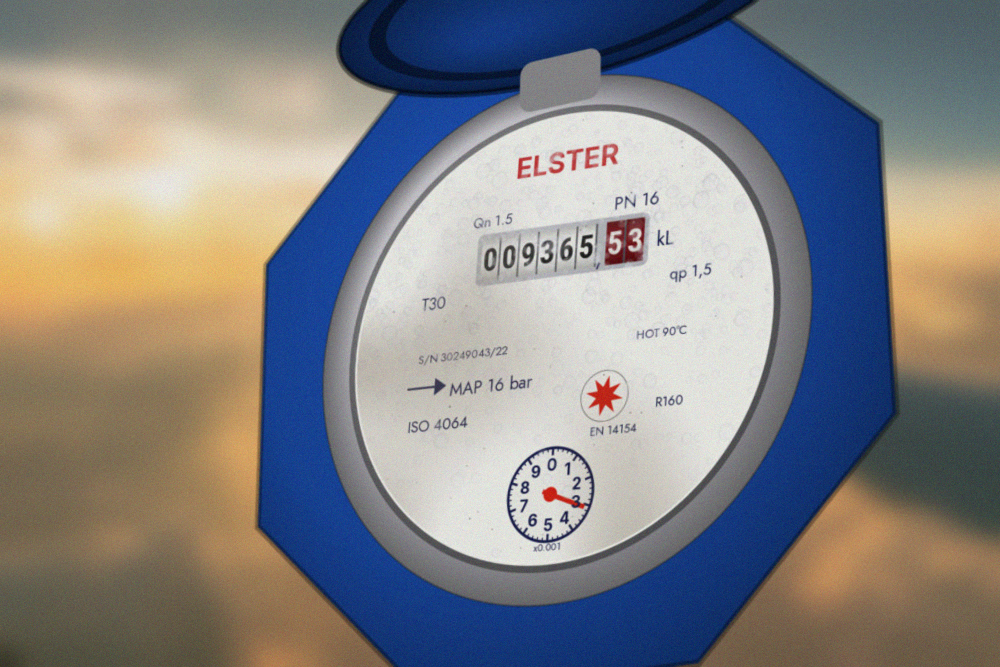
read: 9365.533 kL
